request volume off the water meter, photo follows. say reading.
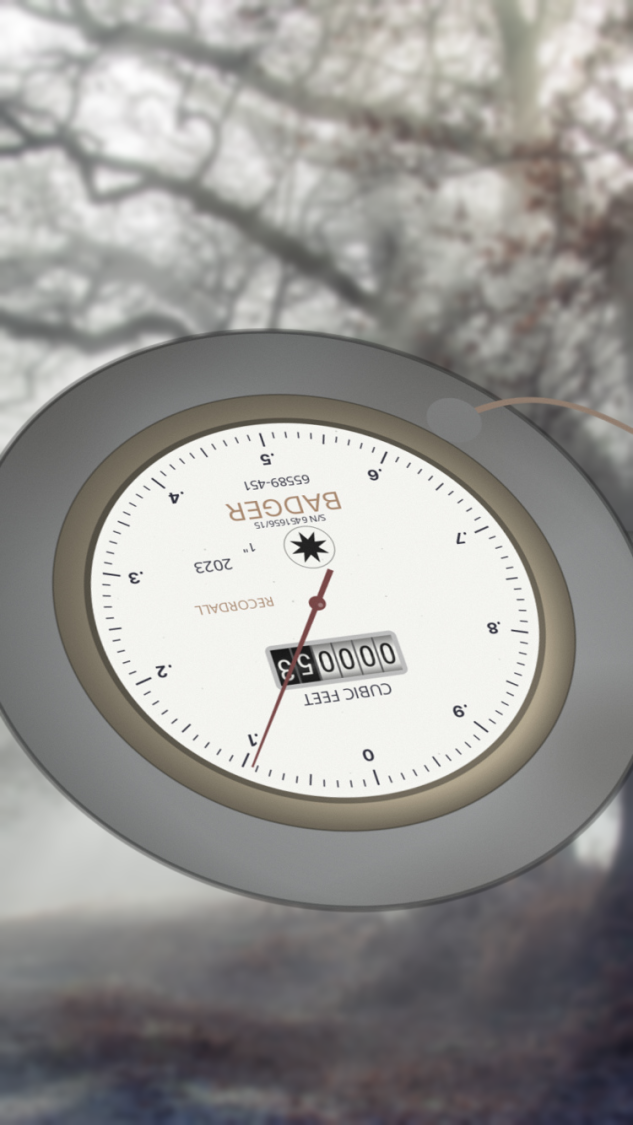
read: 53.09 ft³
